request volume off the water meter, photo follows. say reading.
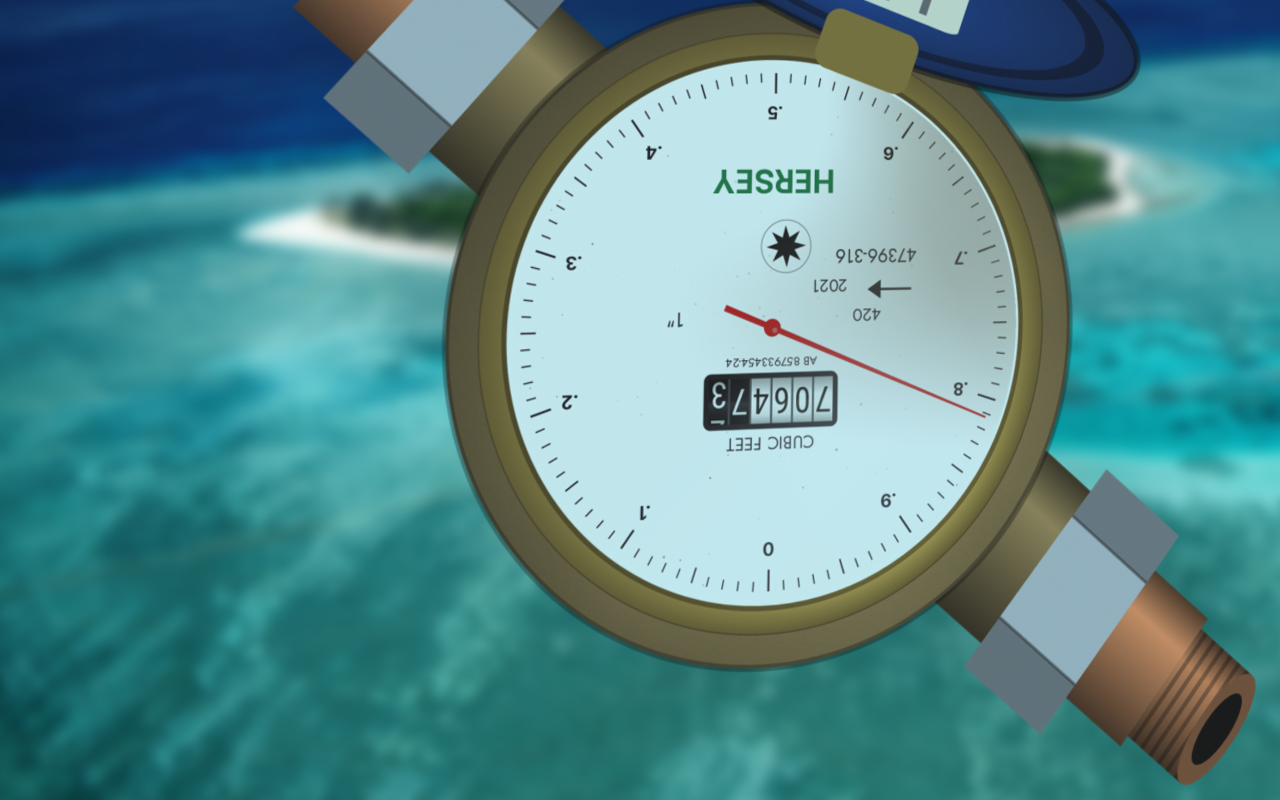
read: 706472.81 ft³
